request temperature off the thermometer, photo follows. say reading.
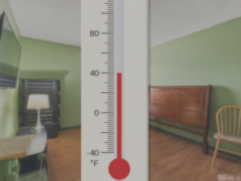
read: 40 °F
